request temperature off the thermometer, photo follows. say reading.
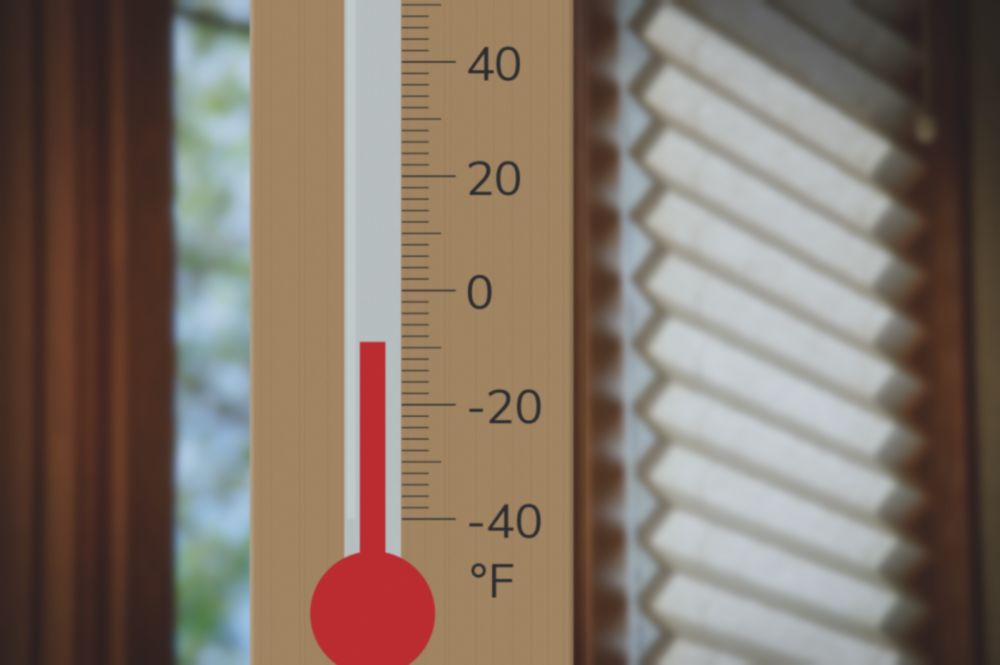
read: -9 °F
